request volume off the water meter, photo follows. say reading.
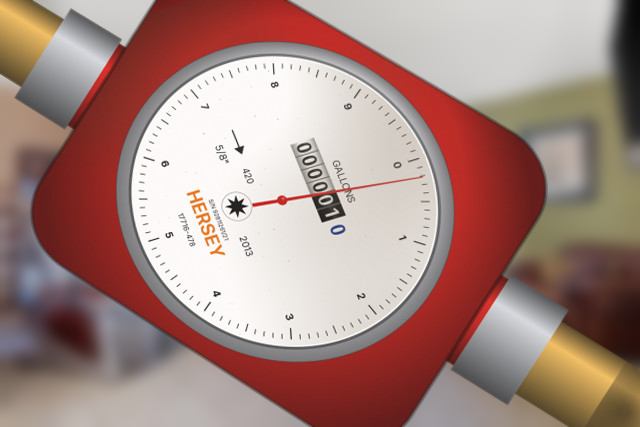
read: 10.2 gal
